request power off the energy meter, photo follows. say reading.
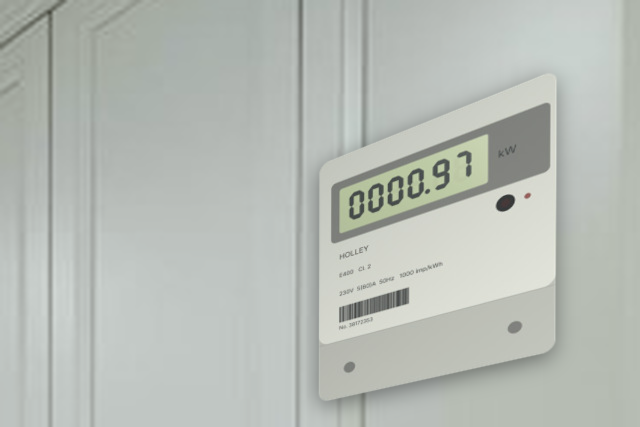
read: 0.97 kW
